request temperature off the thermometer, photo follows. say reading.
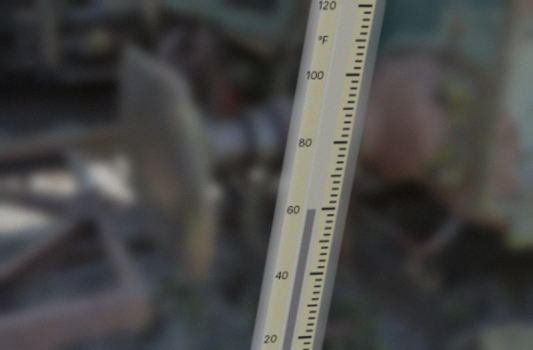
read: 60 °F
